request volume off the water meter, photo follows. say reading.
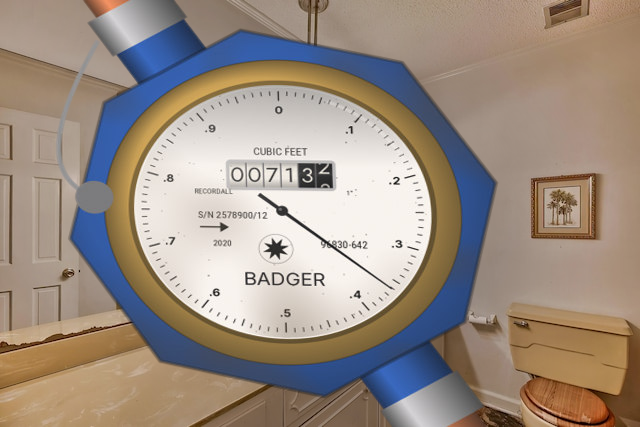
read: 7132.36 ft³
